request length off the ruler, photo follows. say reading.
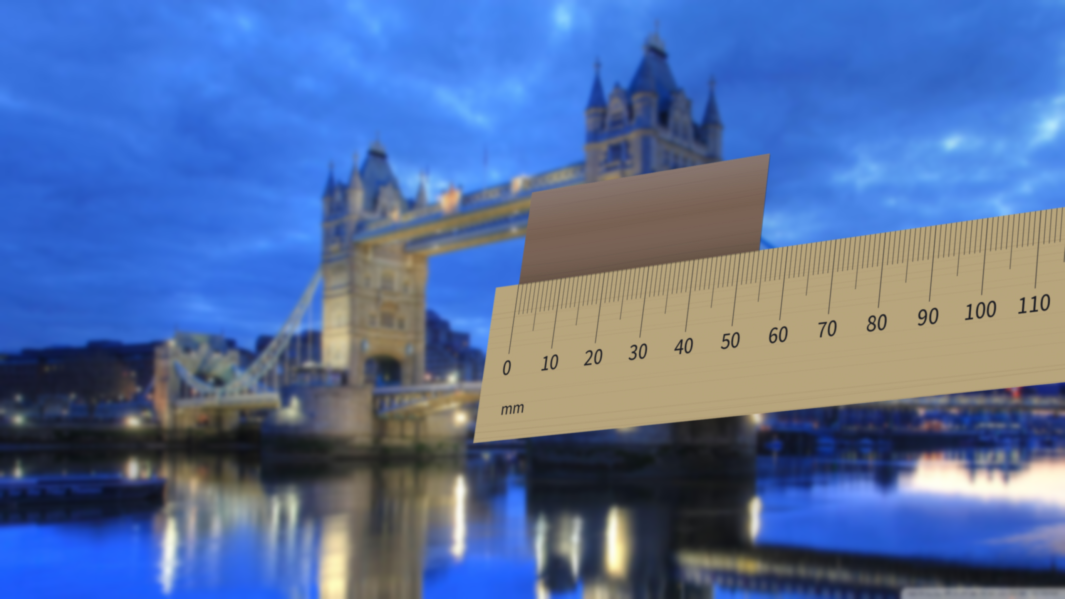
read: 54 mm
